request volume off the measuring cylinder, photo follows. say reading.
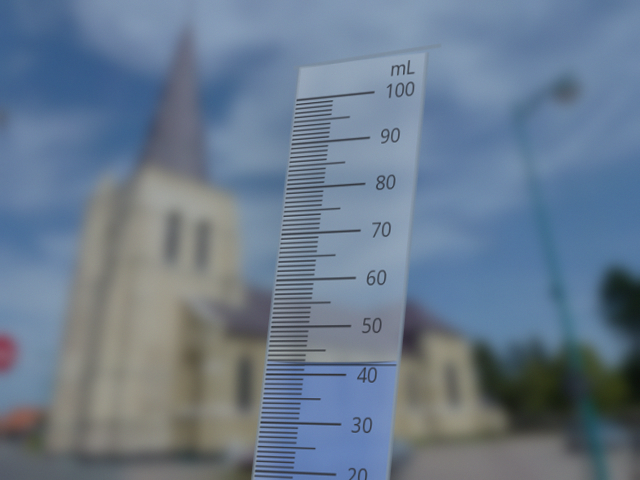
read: 42 mL
